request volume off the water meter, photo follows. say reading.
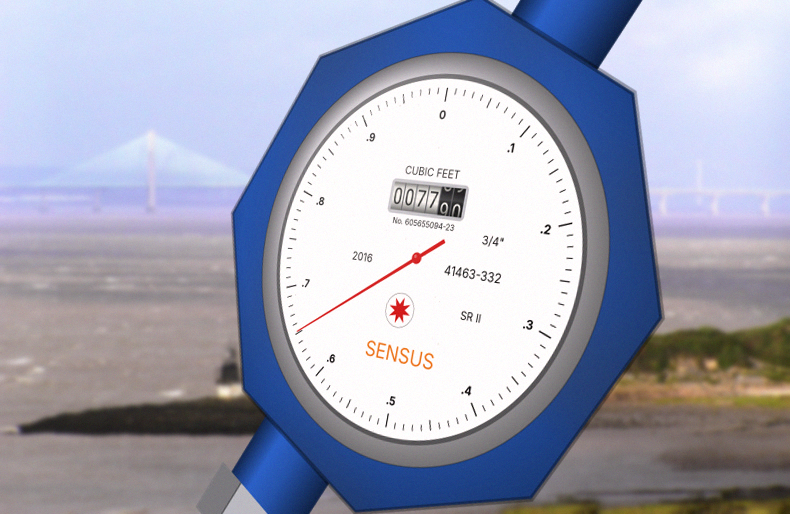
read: 7789.65 ft³
